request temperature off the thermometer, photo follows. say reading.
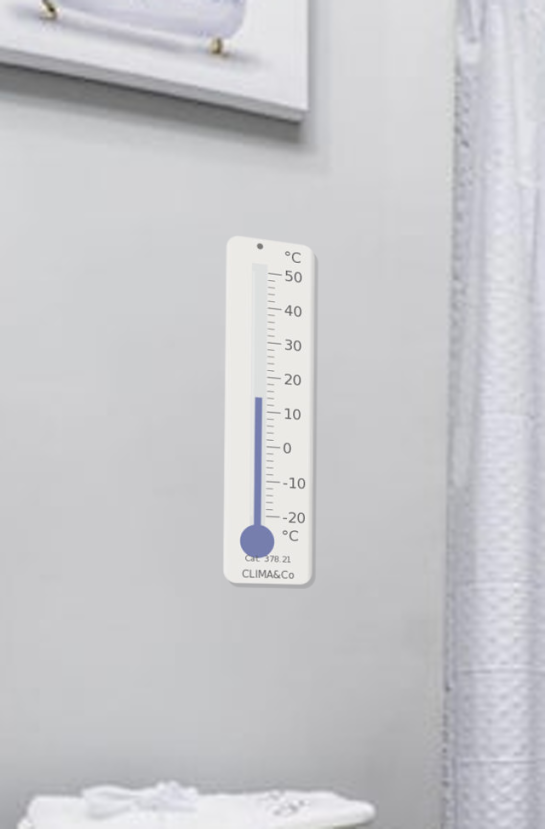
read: 14 °C
